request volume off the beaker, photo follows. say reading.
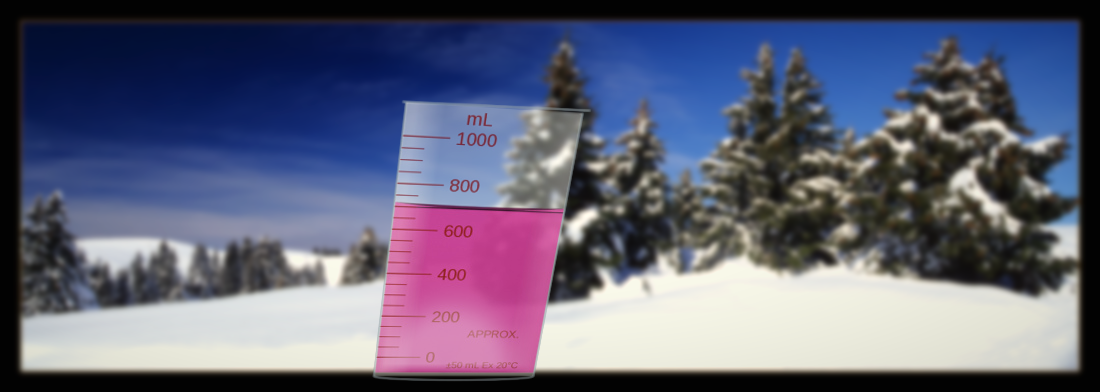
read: 700 mL
